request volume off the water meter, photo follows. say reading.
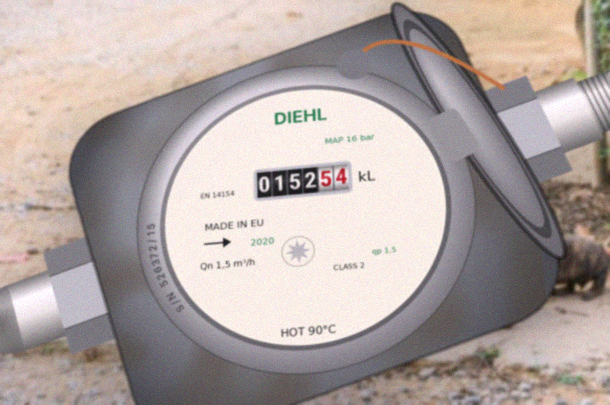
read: 152.54 kL
